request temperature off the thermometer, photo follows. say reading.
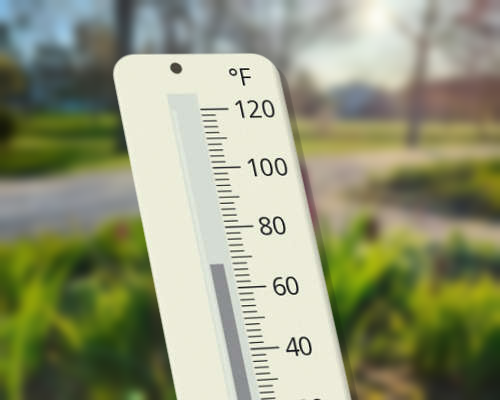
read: 68 °F
